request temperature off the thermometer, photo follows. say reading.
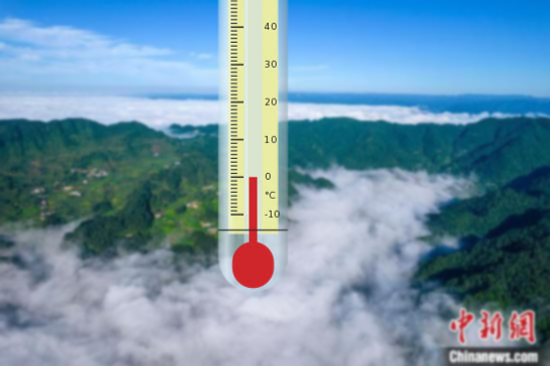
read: 0 °C
